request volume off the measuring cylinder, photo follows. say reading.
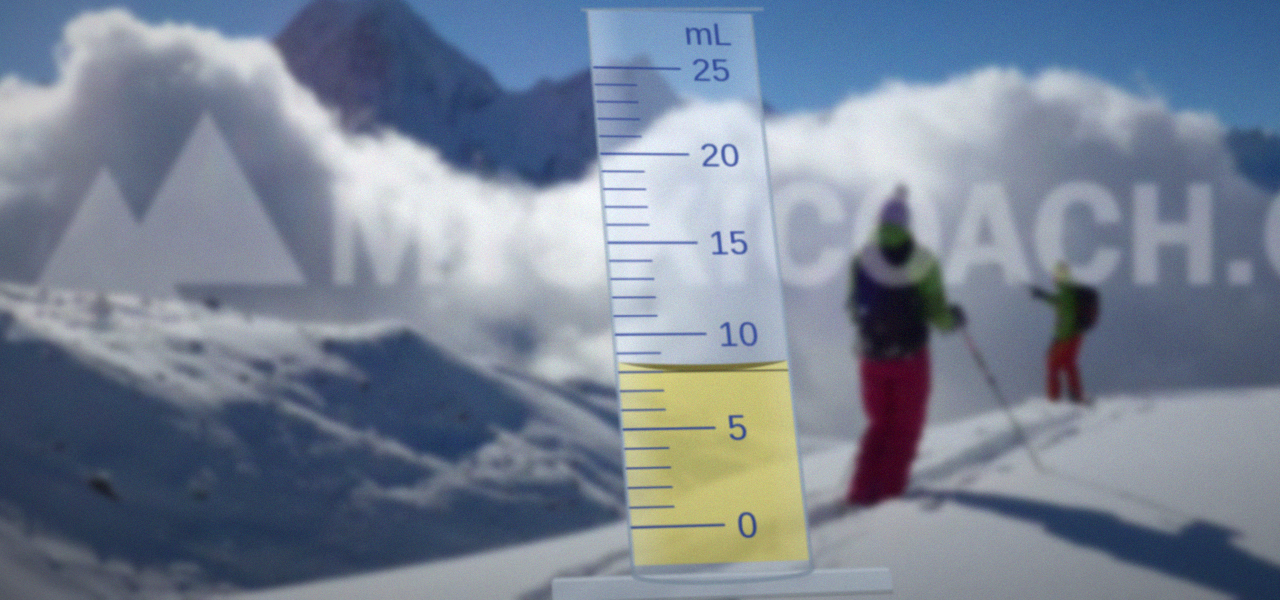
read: 8 mL
